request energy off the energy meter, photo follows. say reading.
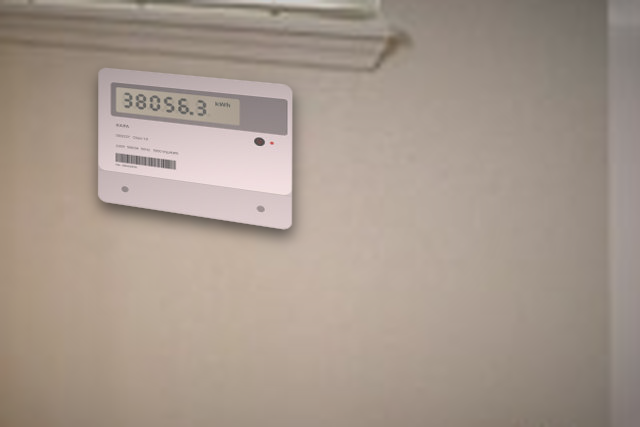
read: 38056.3 kWh
